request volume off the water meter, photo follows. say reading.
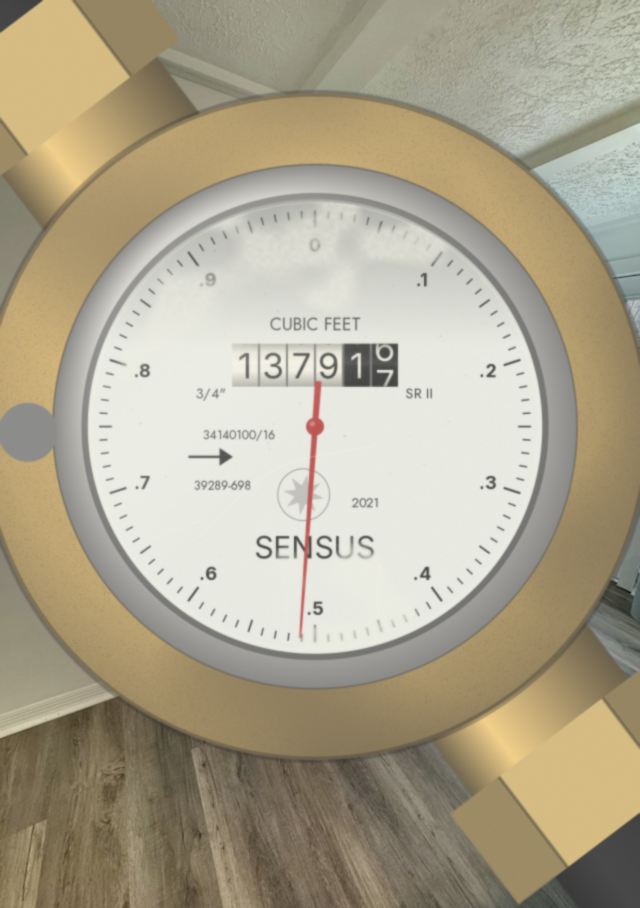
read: 137916.51 ft³
